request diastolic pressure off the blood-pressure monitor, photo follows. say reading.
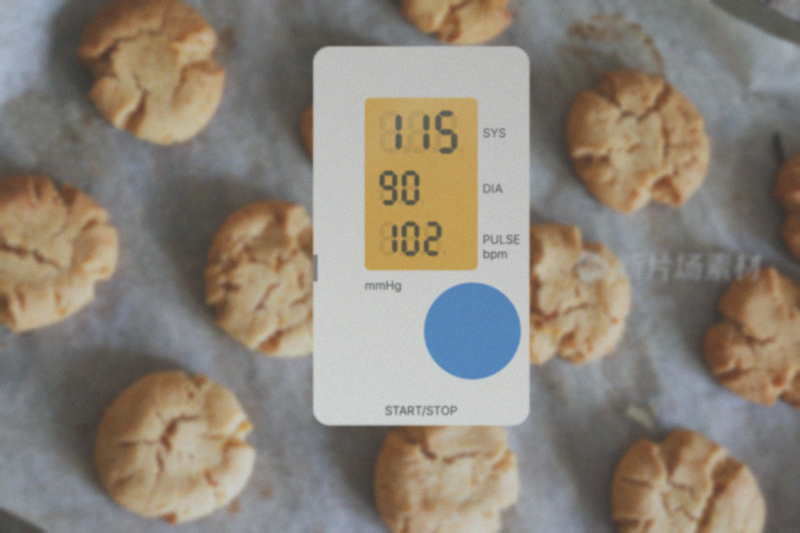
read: 90 mmHg
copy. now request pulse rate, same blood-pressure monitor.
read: 102 bpm
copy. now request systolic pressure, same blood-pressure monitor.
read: 115 mmHg
